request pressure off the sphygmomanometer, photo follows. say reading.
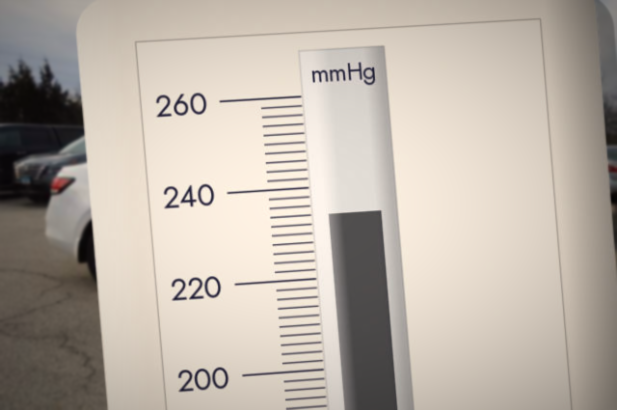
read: 234 mmHg
